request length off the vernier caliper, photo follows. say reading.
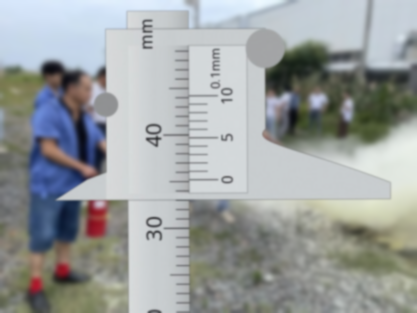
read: 35.2 mm
